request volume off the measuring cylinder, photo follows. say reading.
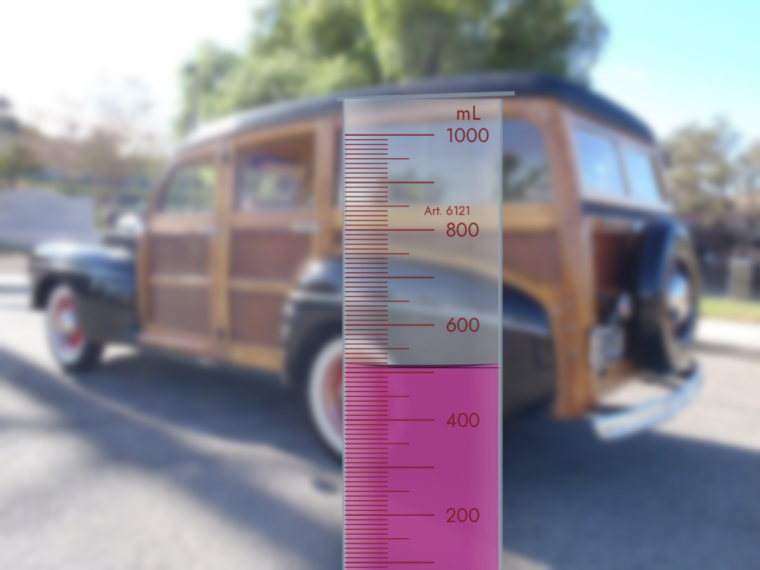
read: 510 mL
